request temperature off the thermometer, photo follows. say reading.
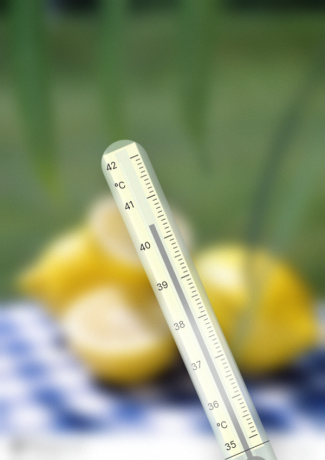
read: 40.4 °C
